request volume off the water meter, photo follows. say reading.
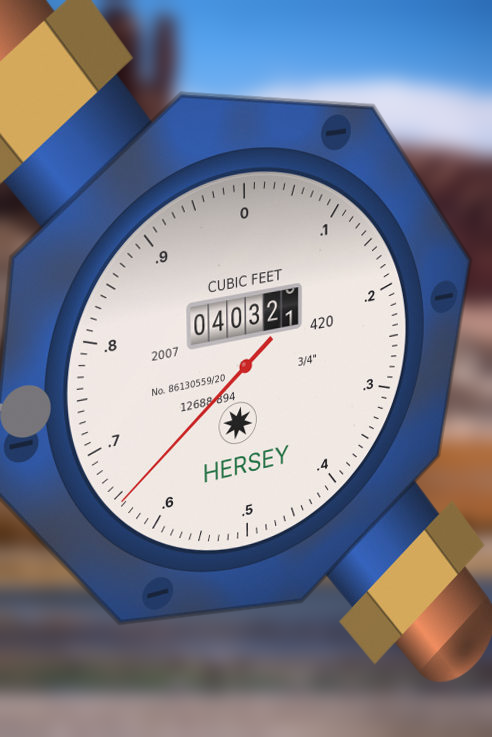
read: 40320.64 ft³
